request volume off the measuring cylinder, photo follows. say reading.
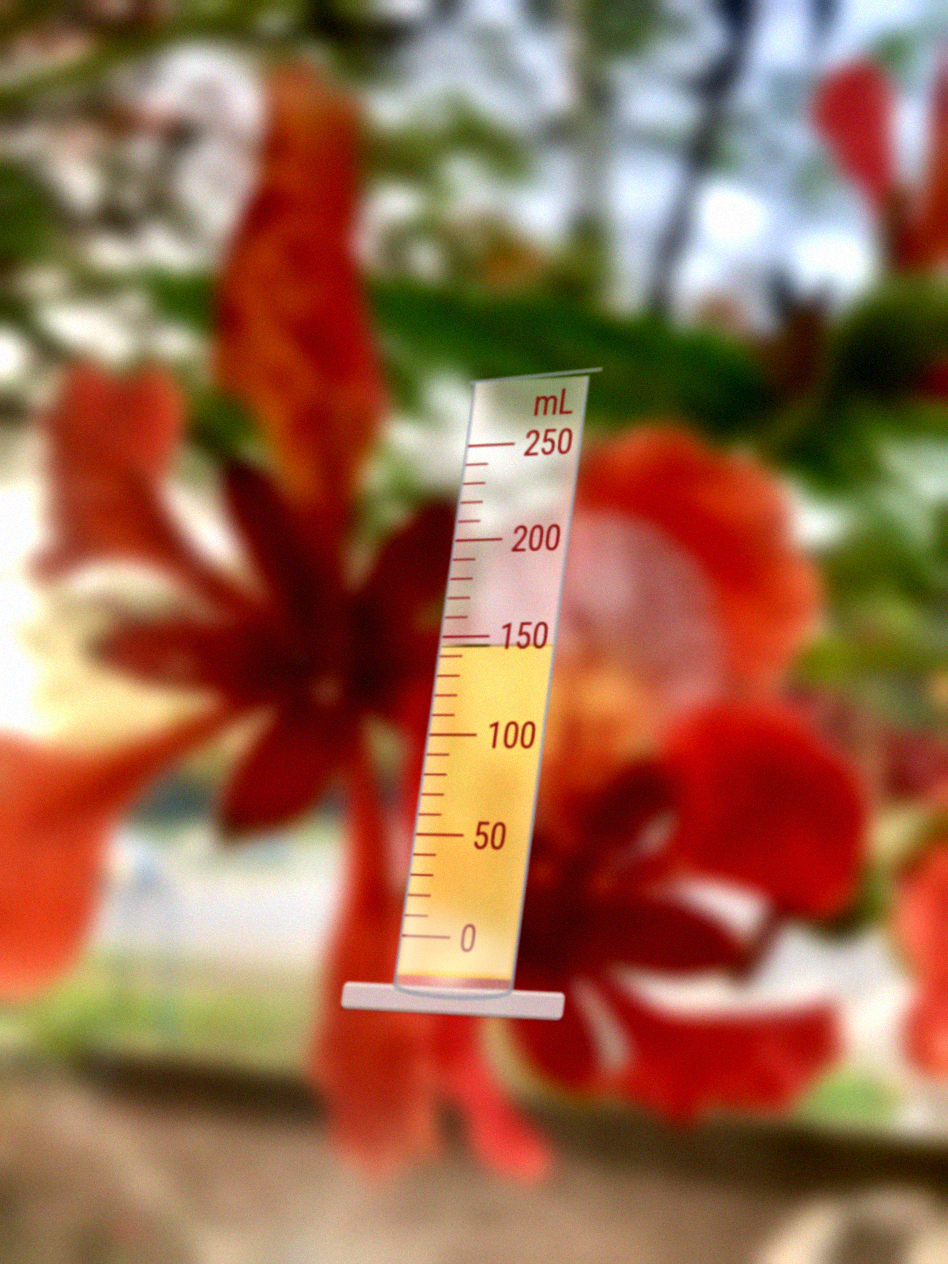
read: 145 mL
